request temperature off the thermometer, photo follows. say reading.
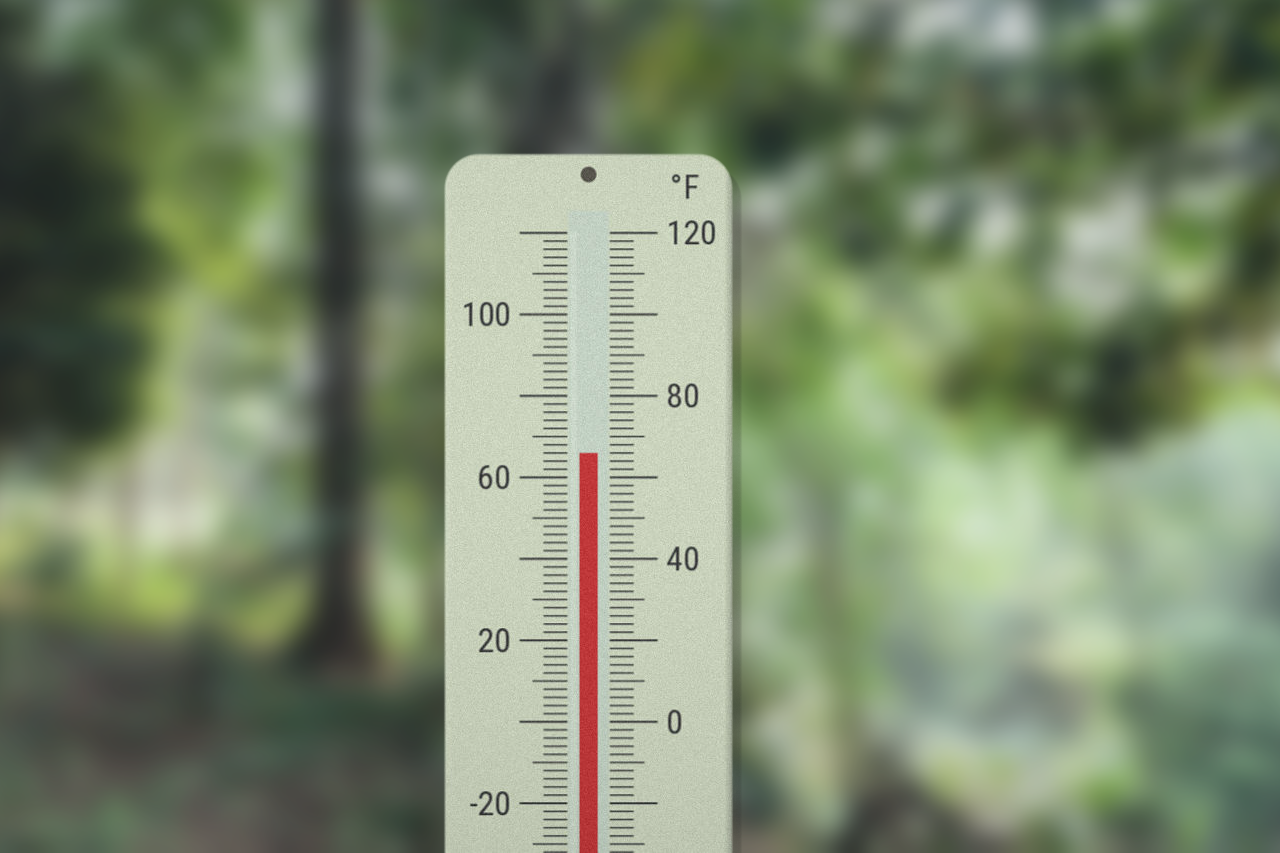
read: 66 °F
